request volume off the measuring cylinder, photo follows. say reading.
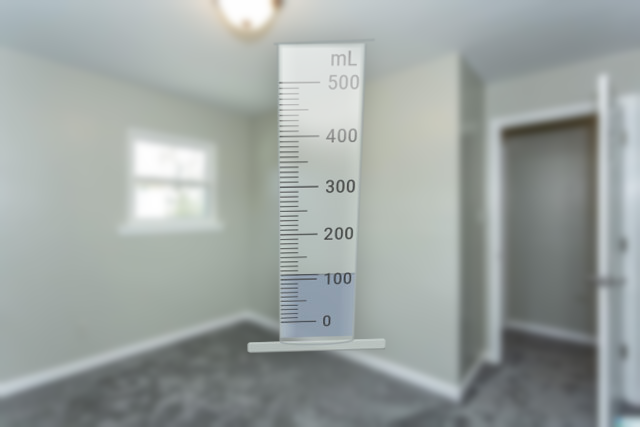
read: 110 mL
